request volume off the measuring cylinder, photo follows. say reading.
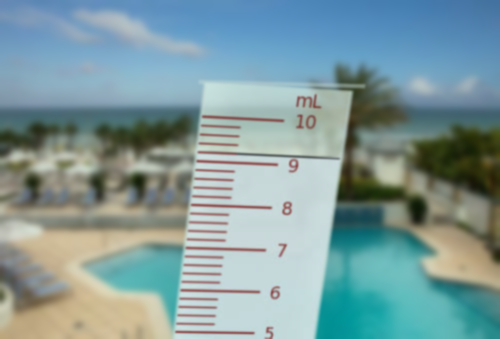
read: 9.2 mL
